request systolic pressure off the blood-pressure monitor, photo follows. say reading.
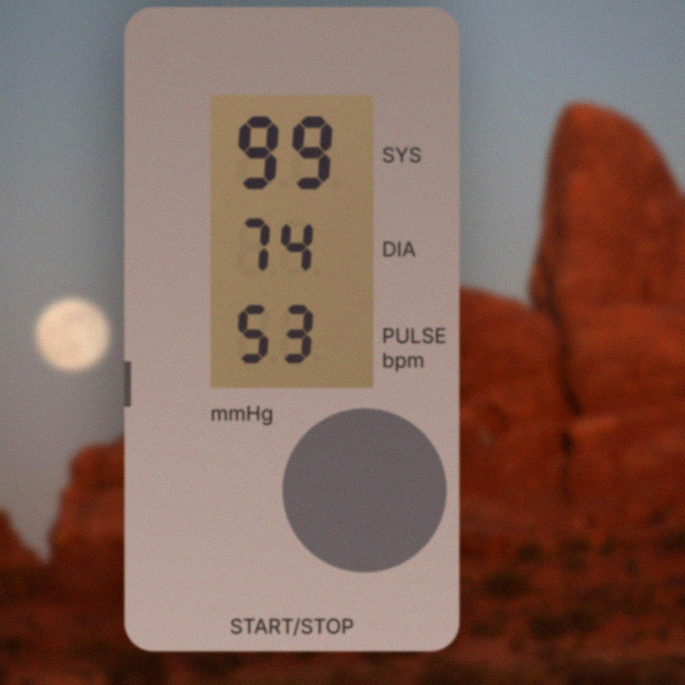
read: 99 mmHg
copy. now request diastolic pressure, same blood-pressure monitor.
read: 74 mmHg
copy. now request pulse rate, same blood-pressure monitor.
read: 53 bpm
